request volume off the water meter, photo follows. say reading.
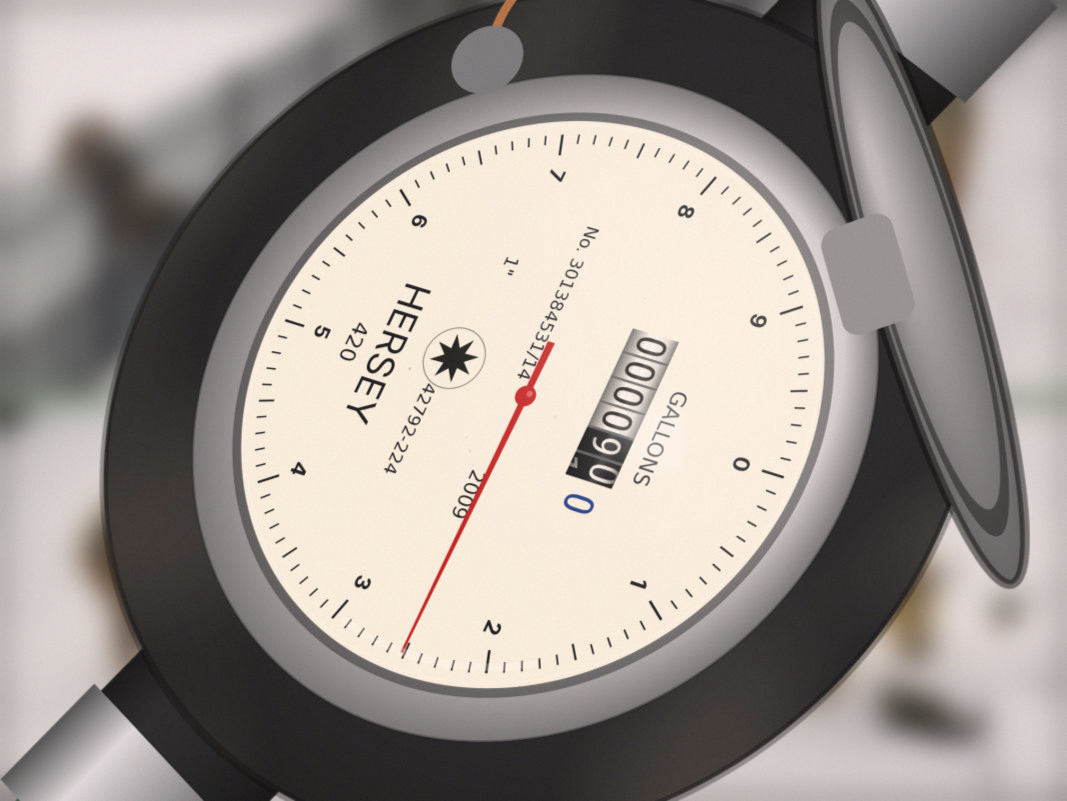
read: 902.5 gal
